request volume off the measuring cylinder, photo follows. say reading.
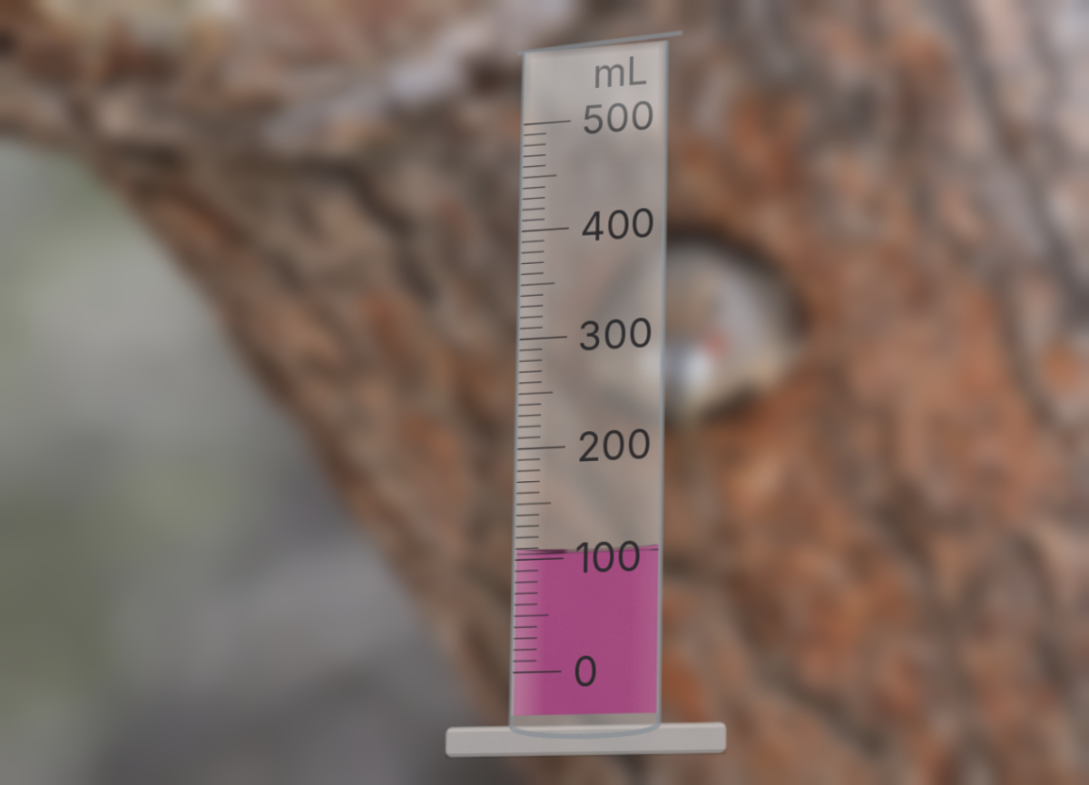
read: 105 mL
